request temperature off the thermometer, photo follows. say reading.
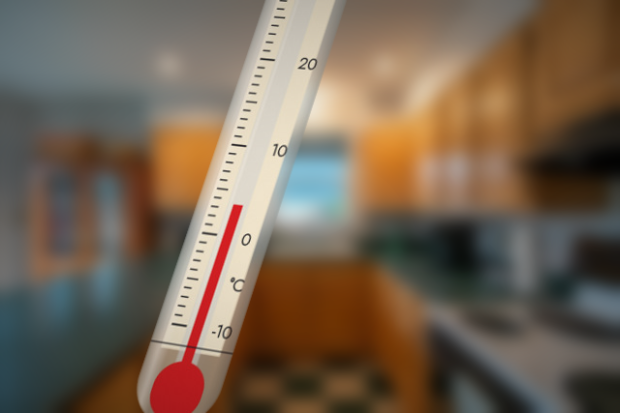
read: 3.5 °C
